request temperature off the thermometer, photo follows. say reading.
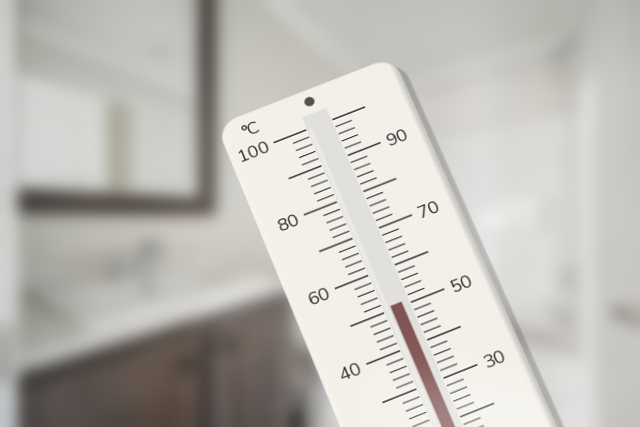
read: 51 °C
